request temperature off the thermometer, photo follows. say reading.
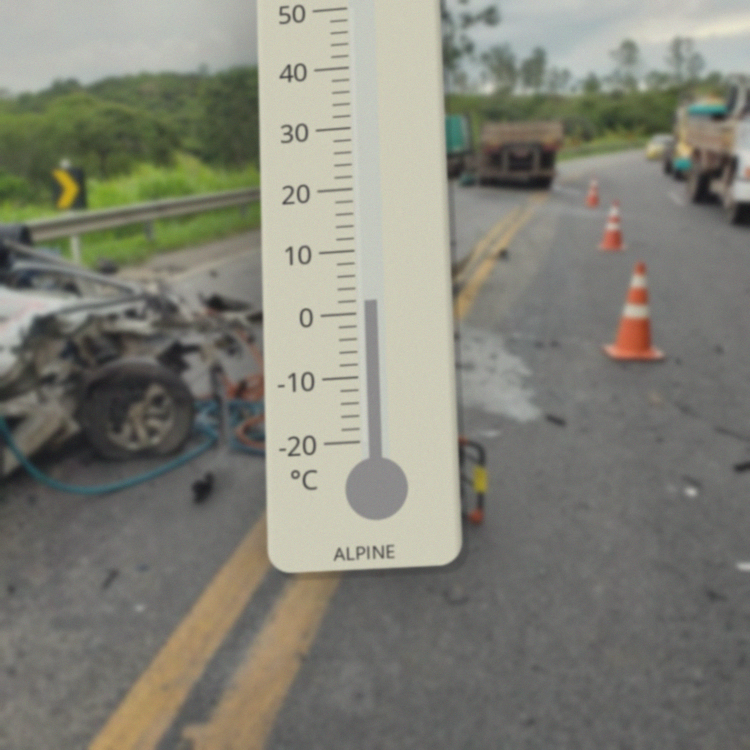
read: 2 °C
